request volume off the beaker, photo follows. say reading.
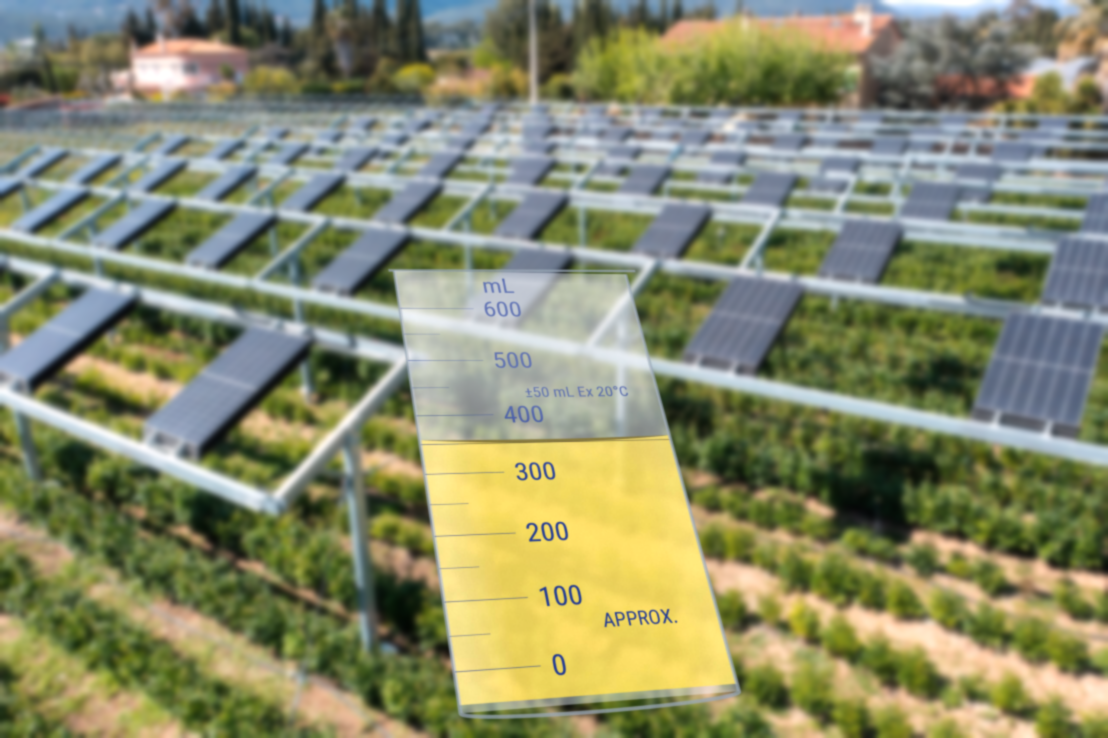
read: 350 mL
